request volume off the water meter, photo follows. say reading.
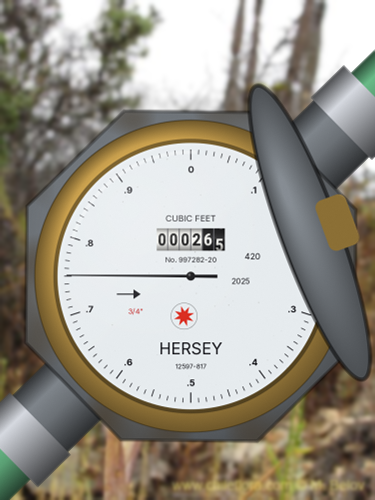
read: 264.75 ft³
